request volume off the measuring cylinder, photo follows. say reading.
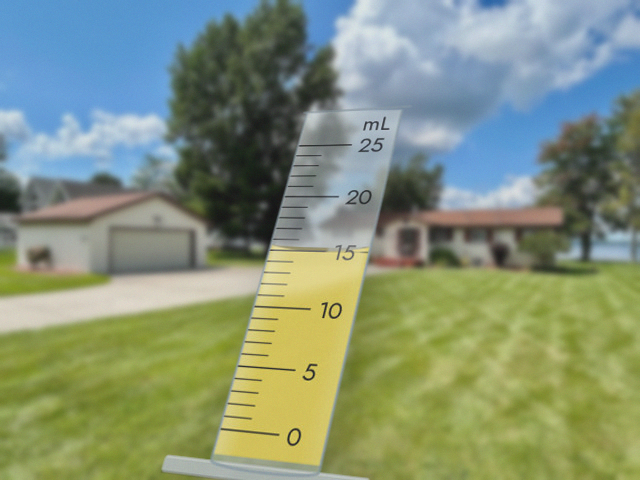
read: 15 mL
